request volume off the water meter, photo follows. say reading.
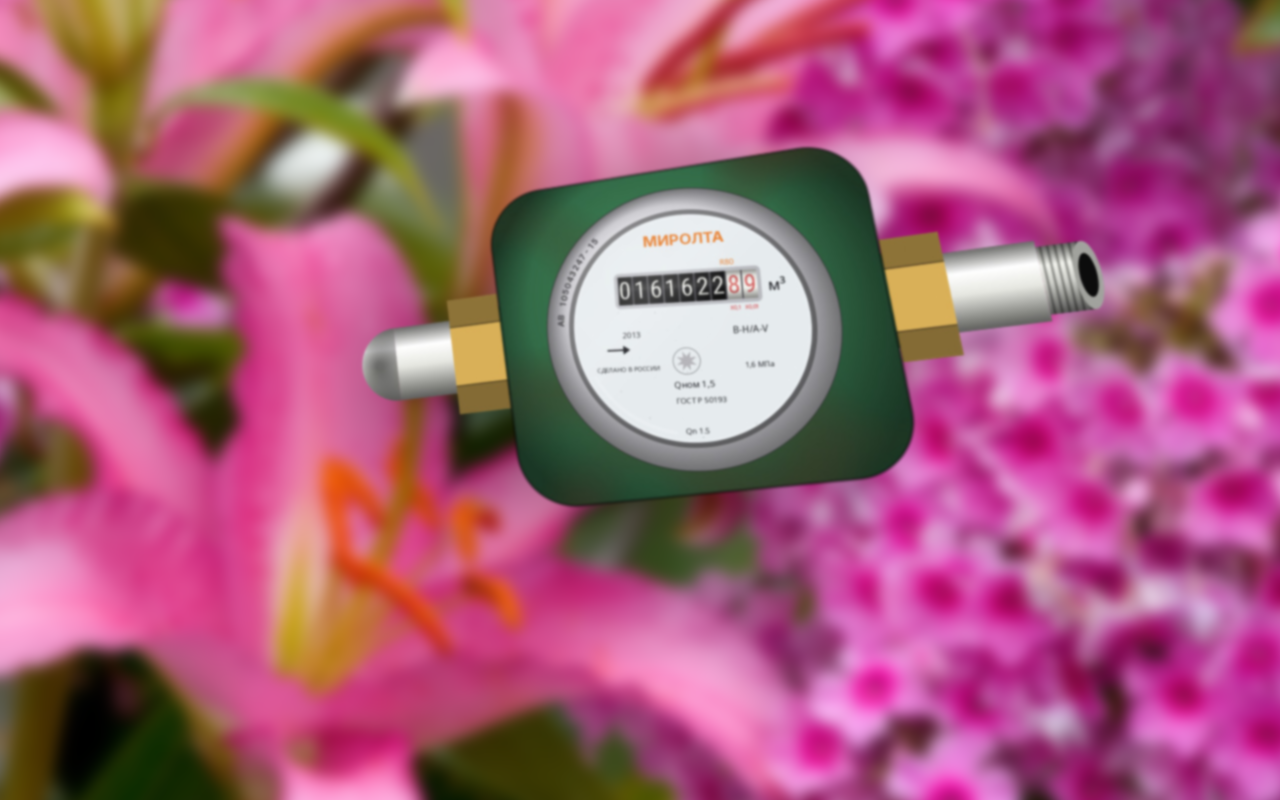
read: 161622.89 m³
